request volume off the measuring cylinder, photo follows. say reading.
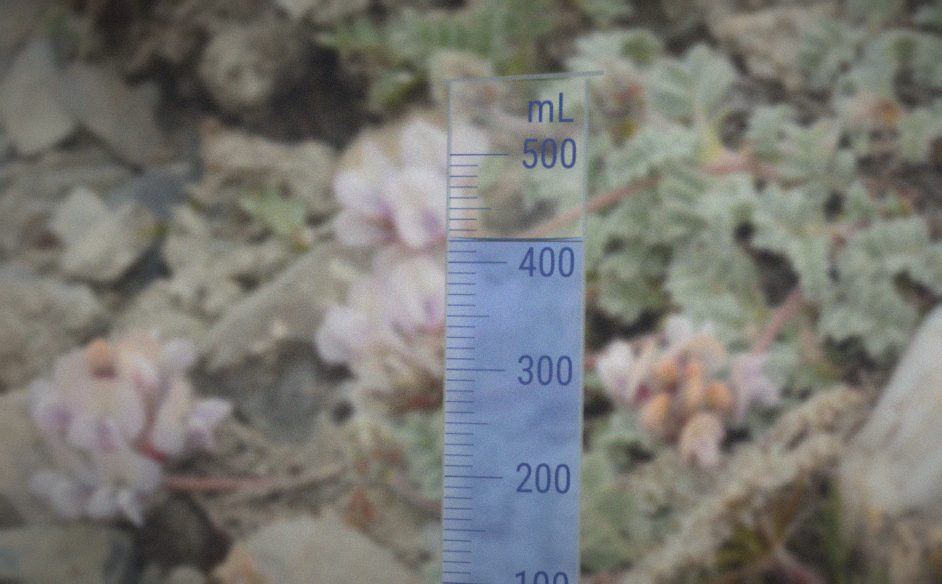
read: 420 mL
